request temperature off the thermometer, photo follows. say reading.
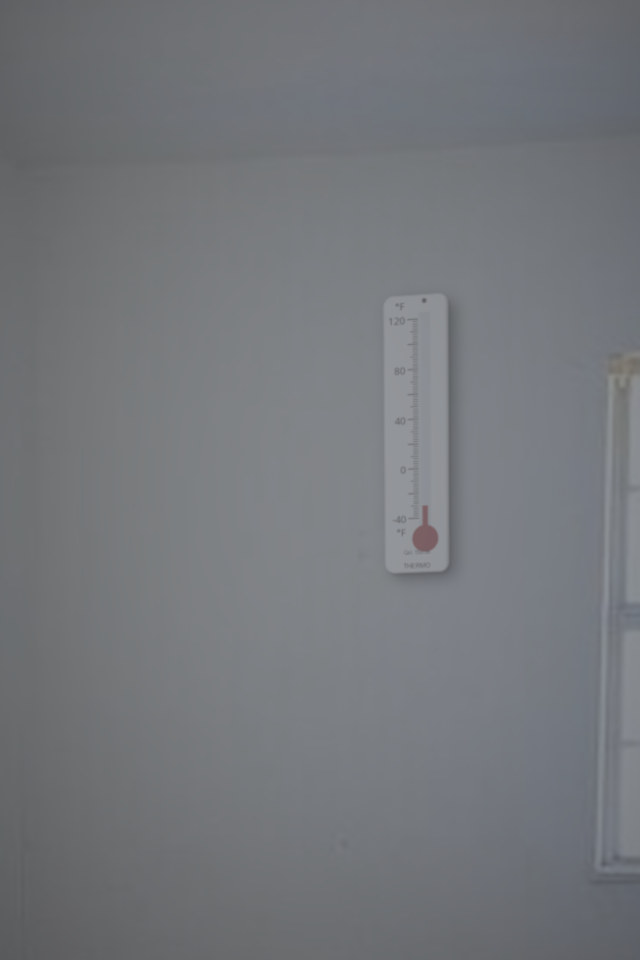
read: -30 °F
